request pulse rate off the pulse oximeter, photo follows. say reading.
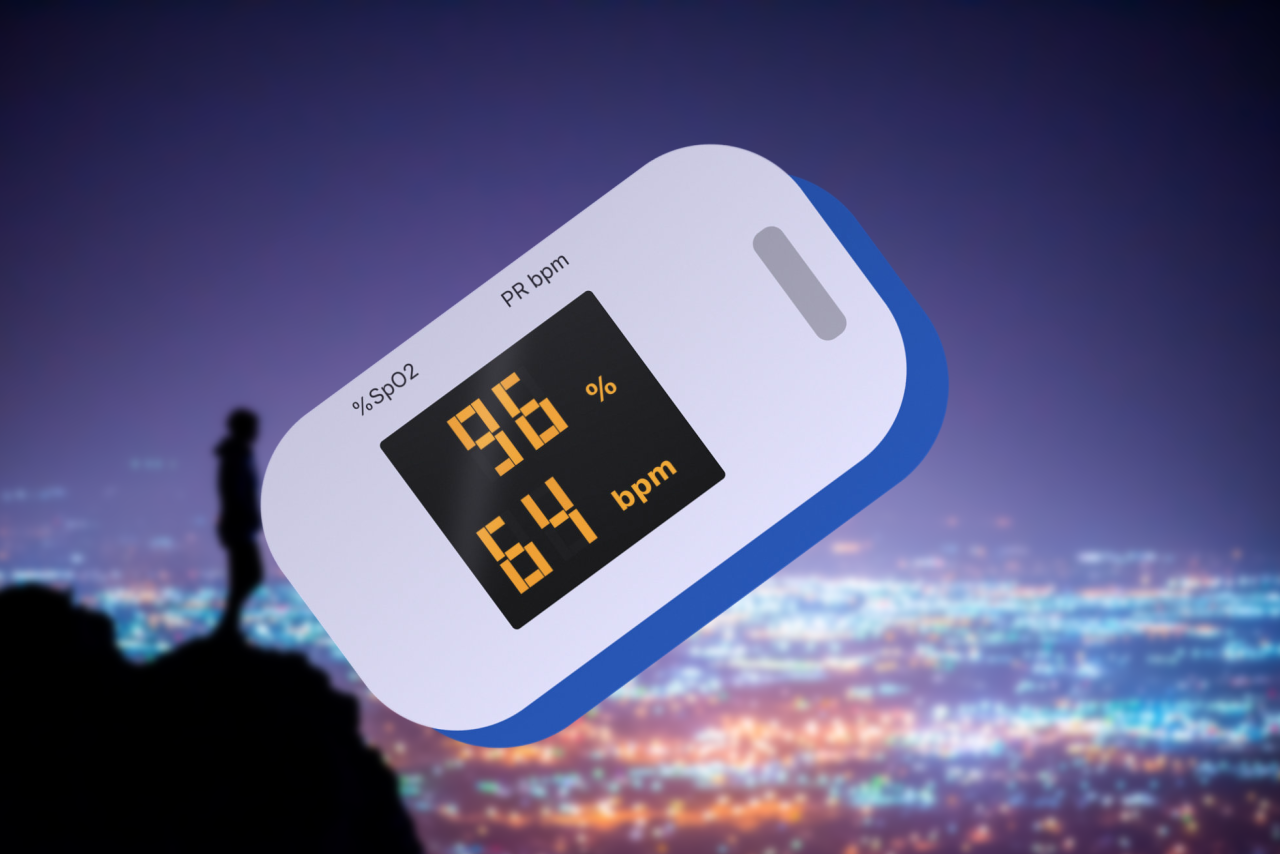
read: 64 bpm
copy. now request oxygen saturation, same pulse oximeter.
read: 96 %
